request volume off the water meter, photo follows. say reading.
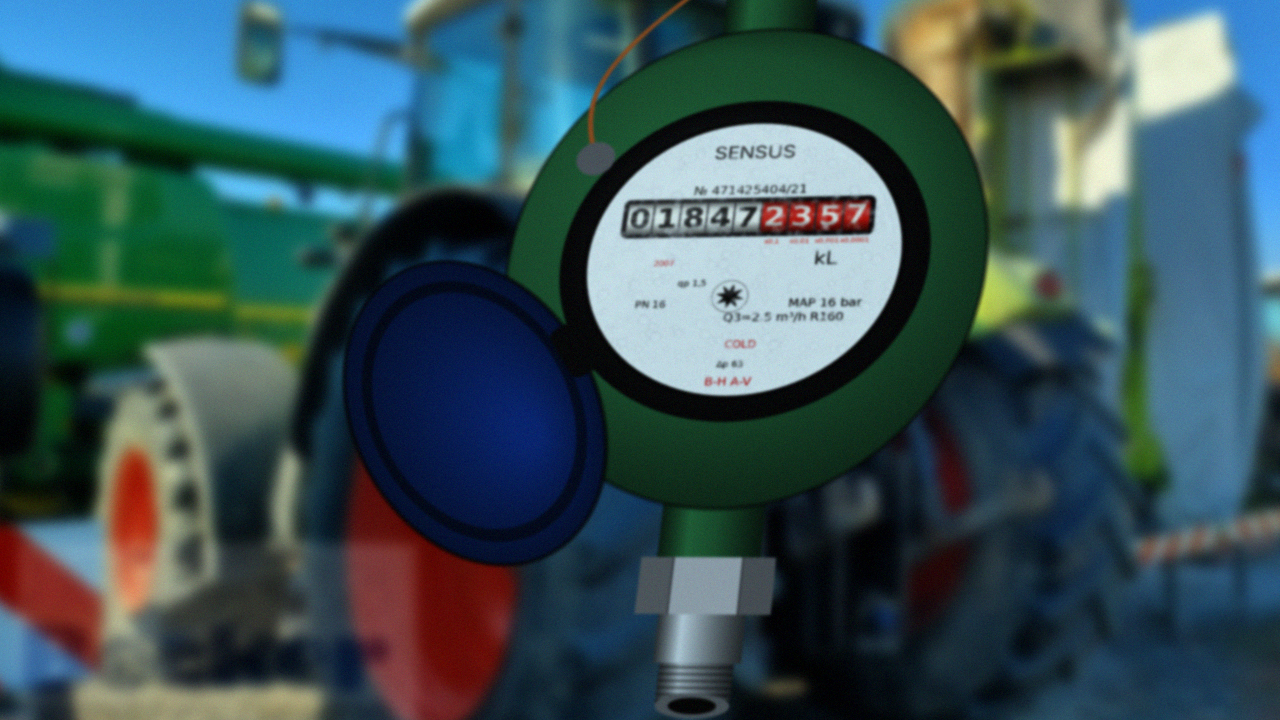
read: 1847.2357 kL
